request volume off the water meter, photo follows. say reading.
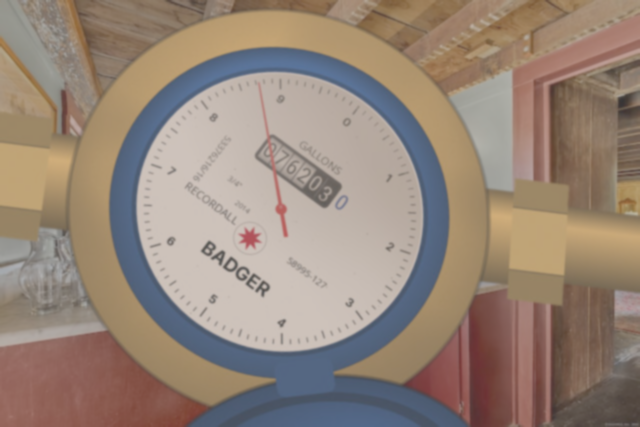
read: 762028.7 gal
